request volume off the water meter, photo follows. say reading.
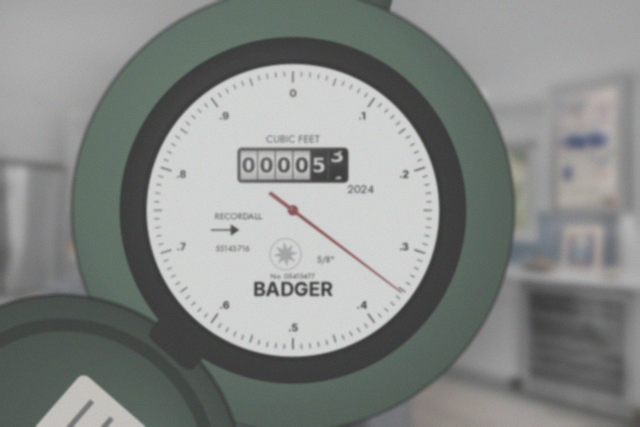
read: 53.35 ft³
